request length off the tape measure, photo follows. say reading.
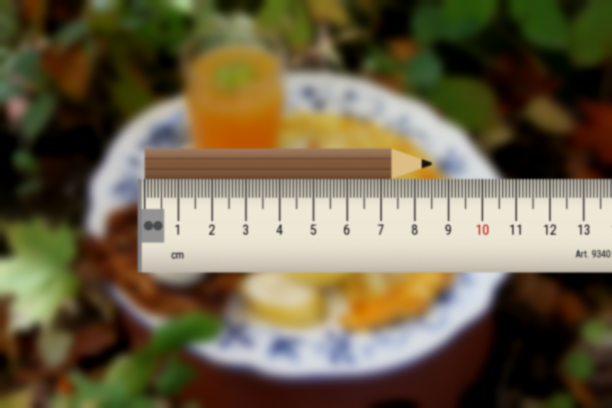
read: 8.5 cm
